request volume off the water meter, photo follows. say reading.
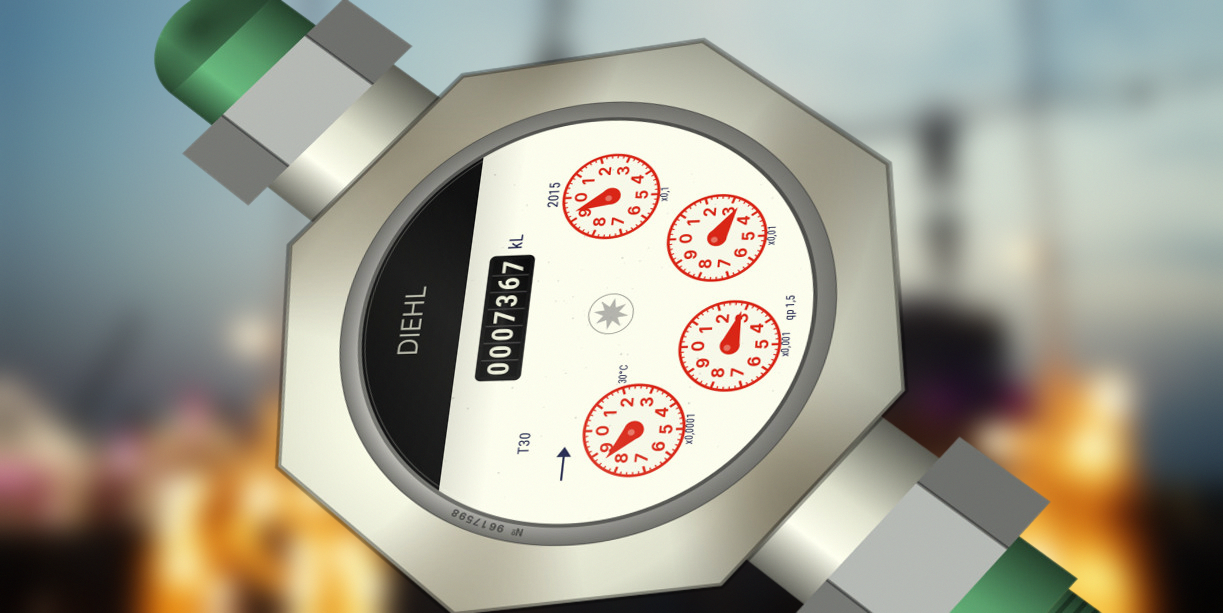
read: 7366.9328 kL
